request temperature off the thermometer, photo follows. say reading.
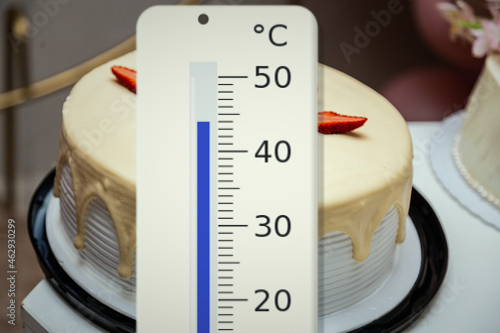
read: 44 °C
